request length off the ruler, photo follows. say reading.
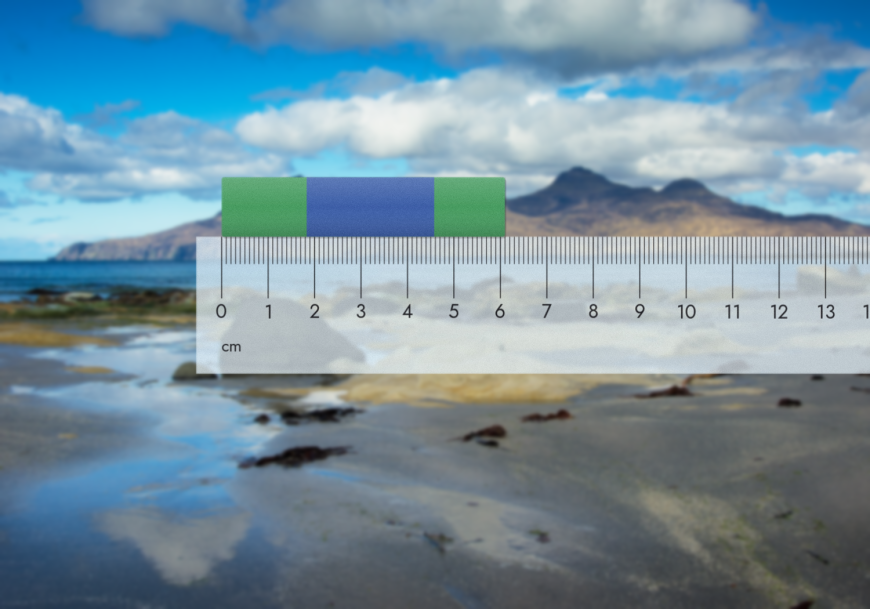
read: 6.1 cm
